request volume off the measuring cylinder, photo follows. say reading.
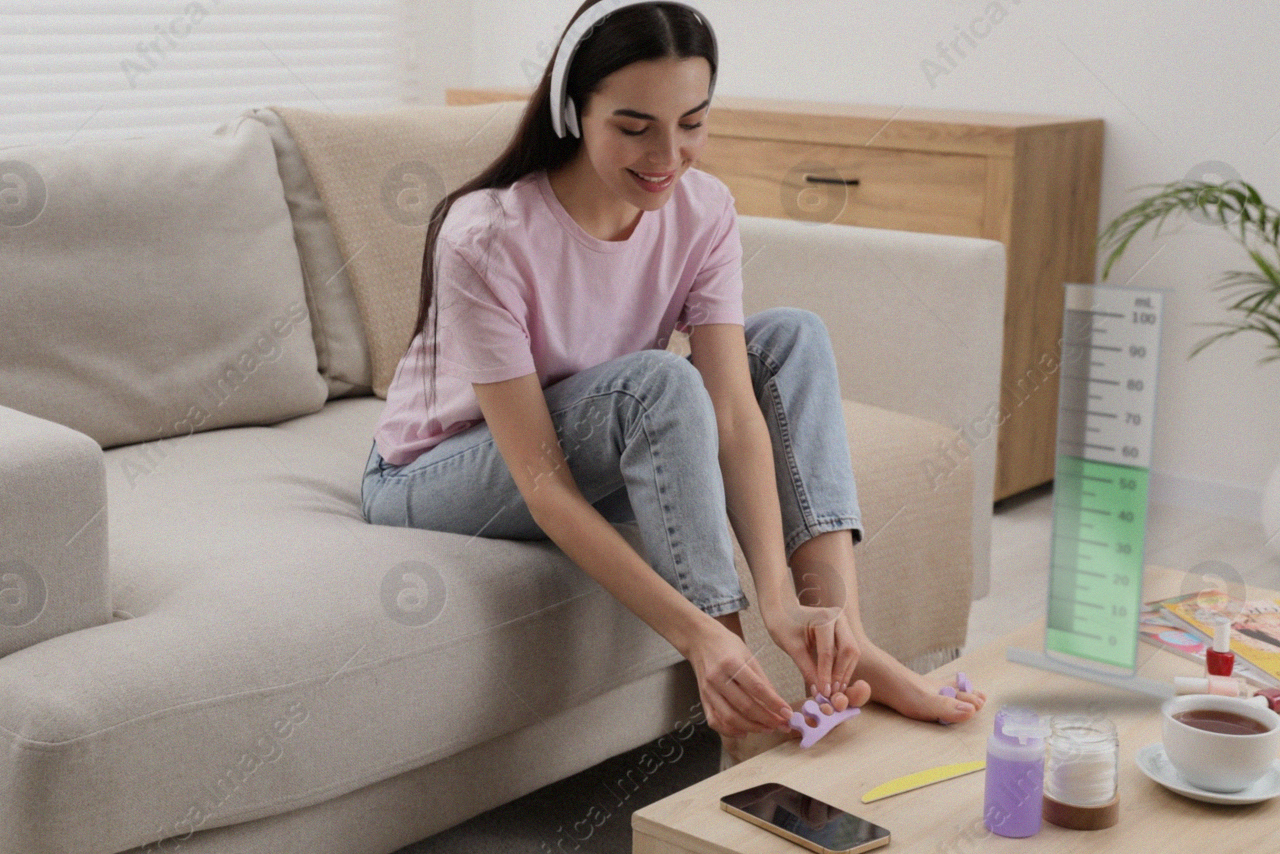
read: 55 mL
